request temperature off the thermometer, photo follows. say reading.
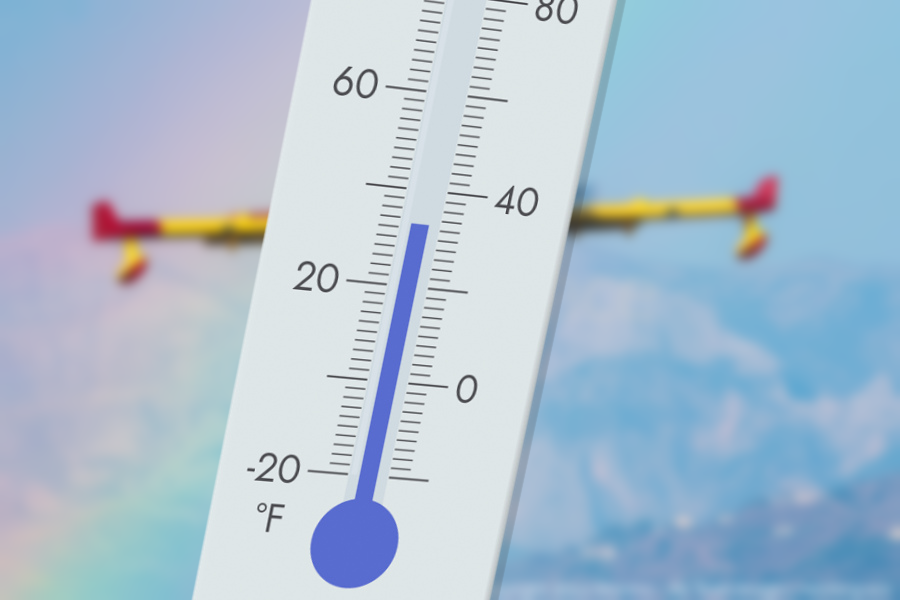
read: 33 °F
